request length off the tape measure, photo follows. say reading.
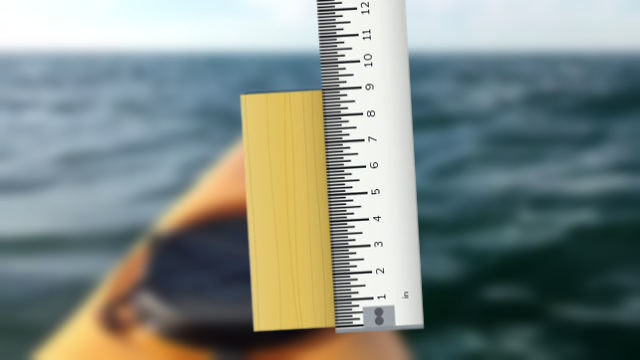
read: 9 in
